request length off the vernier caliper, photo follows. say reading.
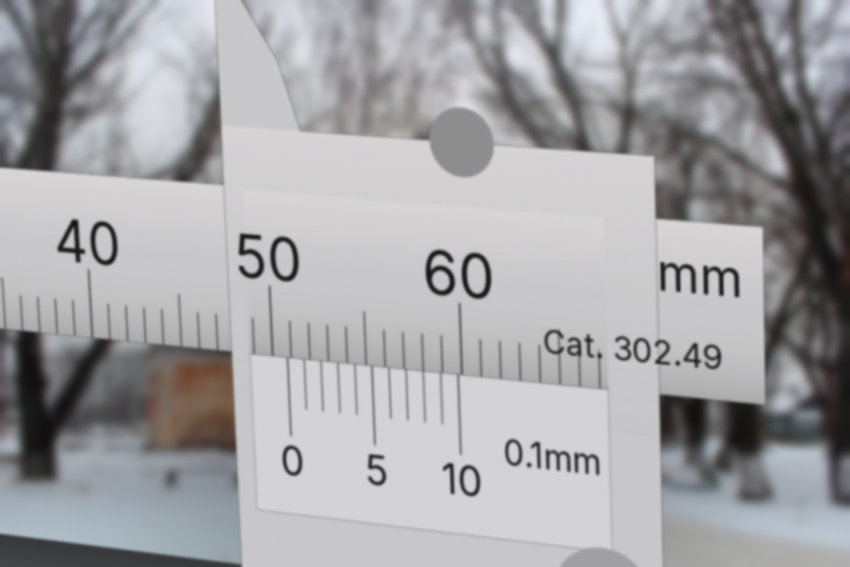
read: 50.8 mm
